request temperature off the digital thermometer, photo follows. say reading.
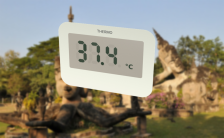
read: 37.4 °C
